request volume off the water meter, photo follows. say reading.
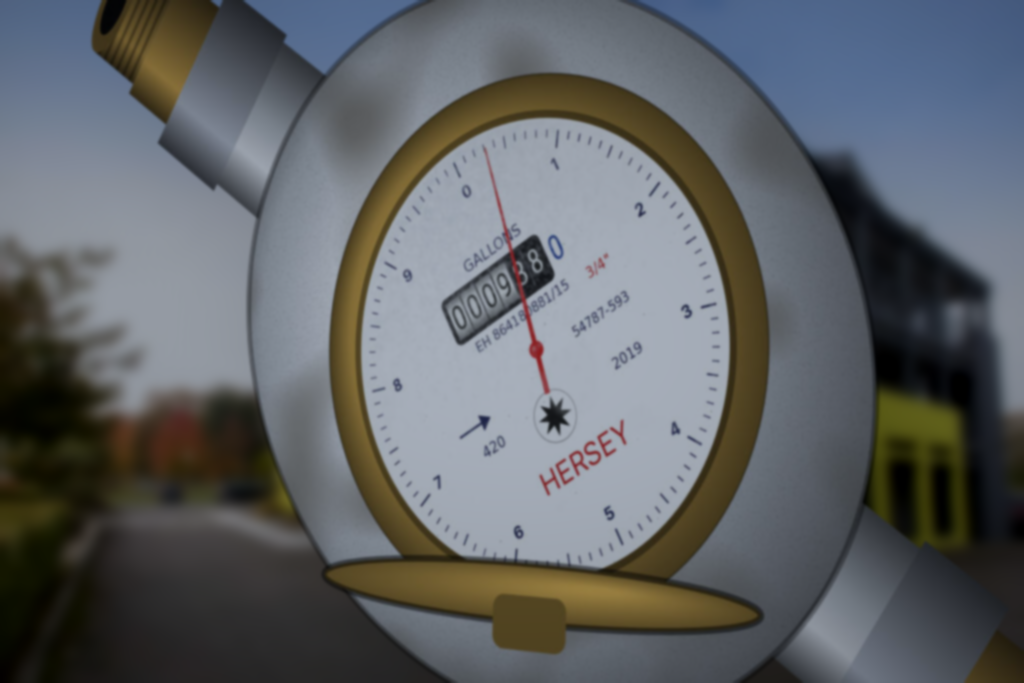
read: 9880.3 gal
